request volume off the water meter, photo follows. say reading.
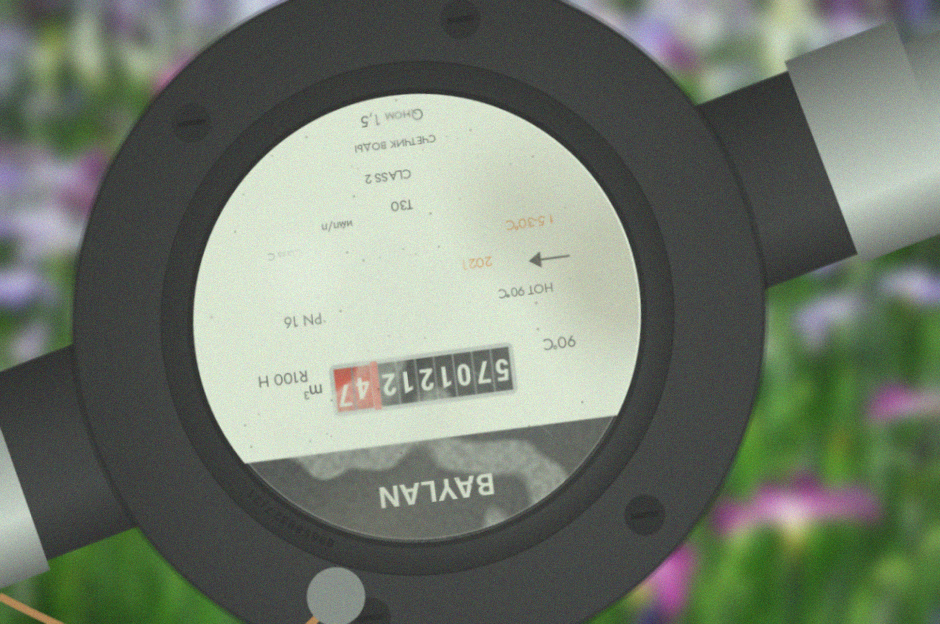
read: 5701212.47 m³
